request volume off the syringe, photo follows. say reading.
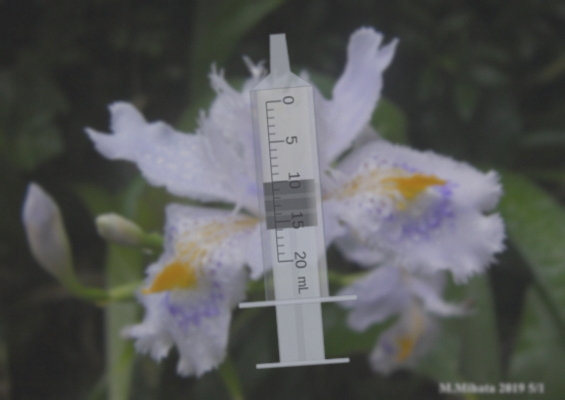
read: 10 mL
